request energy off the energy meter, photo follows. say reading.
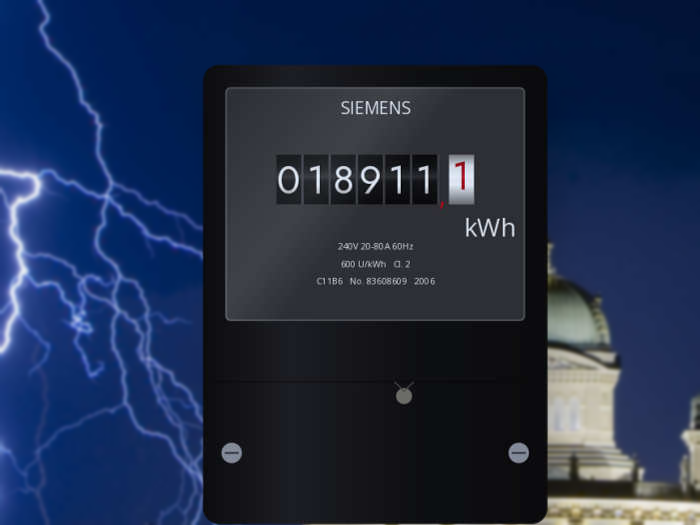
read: 18911.1 kWh
